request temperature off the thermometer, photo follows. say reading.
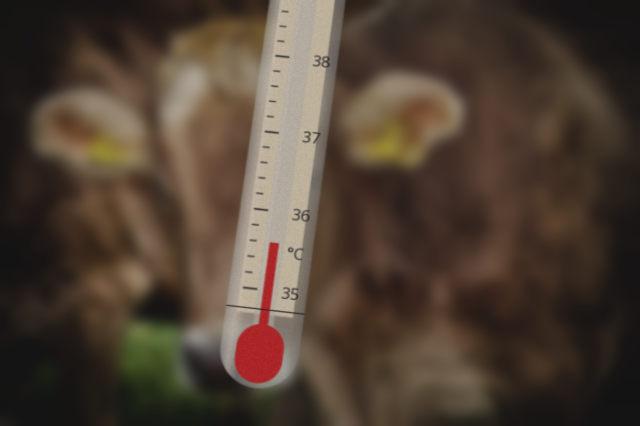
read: 35.6 °C
